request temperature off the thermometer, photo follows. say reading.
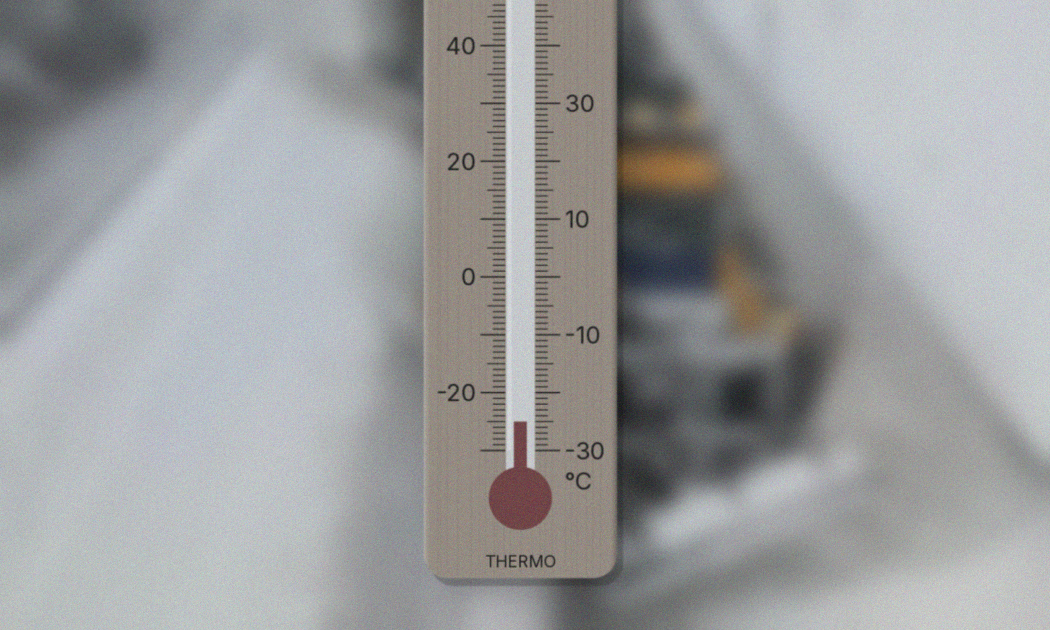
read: -25 °C
